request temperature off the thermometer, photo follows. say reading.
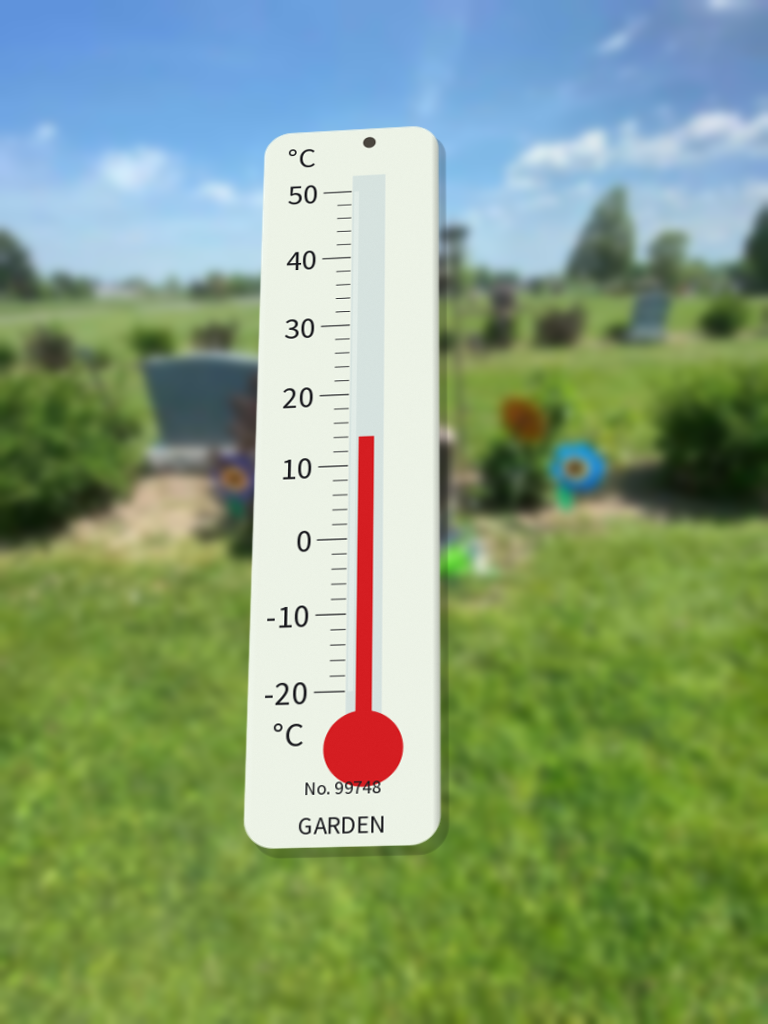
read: 14 °C
